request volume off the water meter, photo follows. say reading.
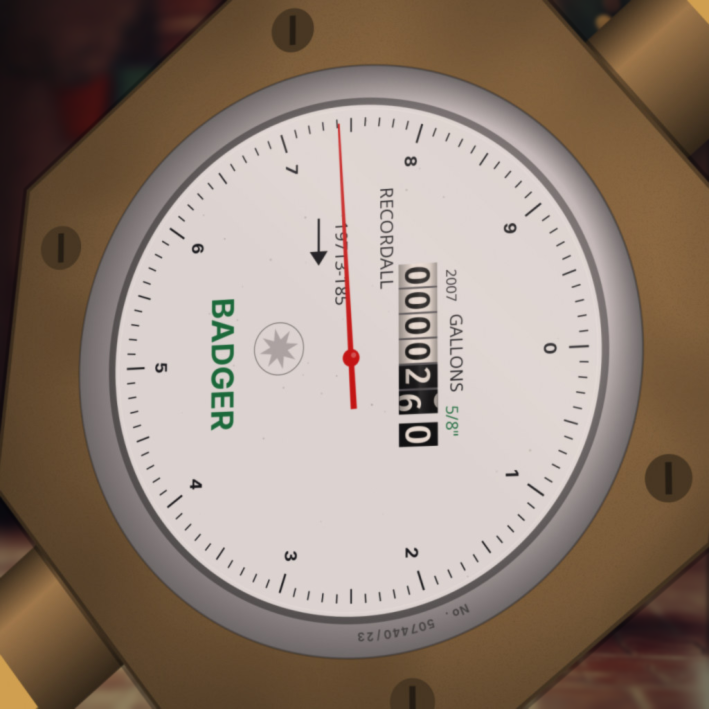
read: 257.4 gal
